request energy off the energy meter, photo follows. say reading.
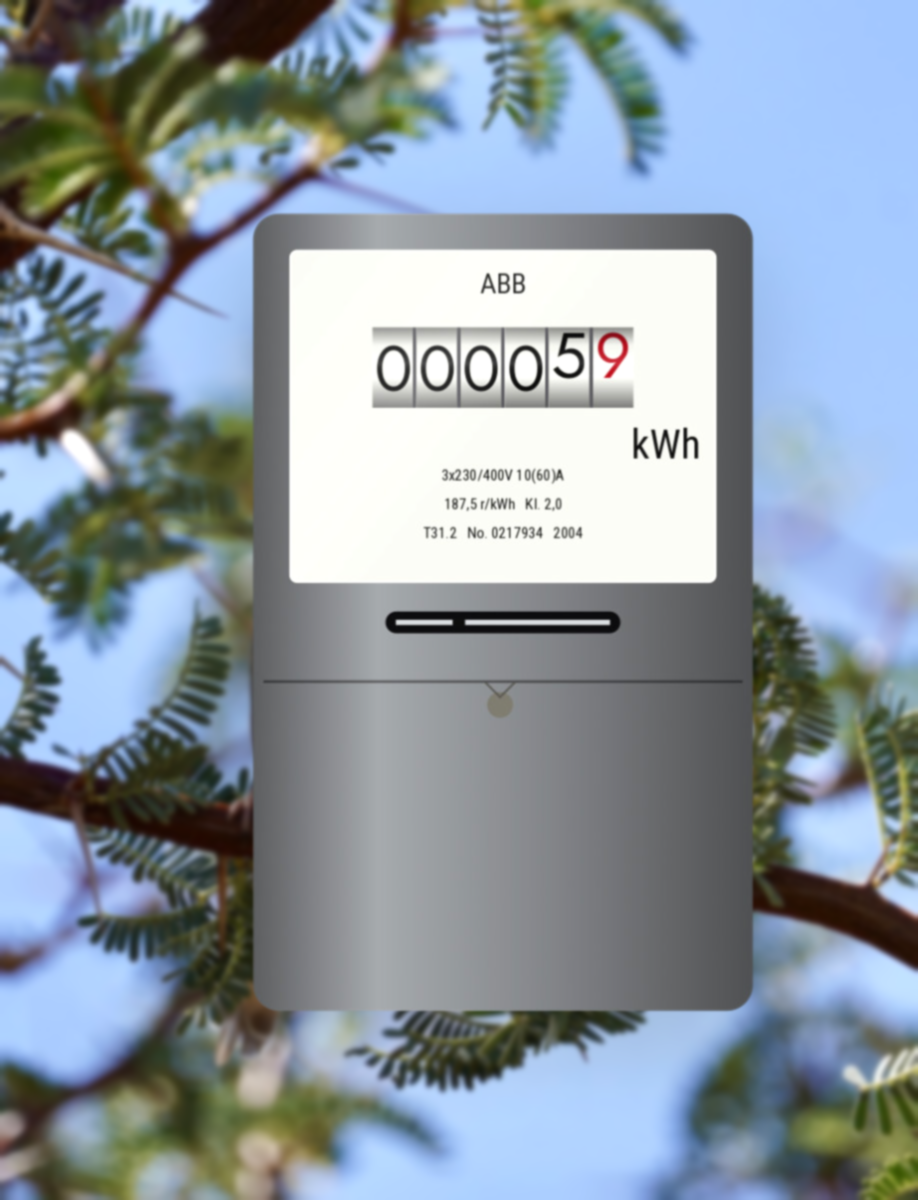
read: 5.9 kWh
